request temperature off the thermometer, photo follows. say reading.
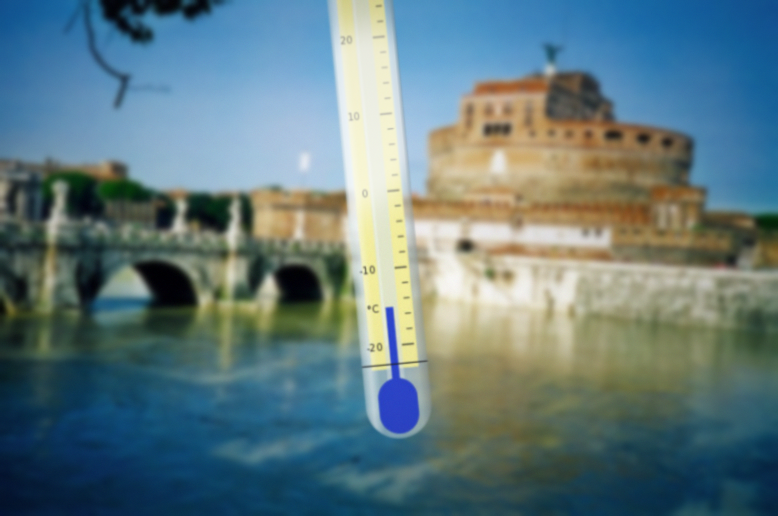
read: -15 °C
